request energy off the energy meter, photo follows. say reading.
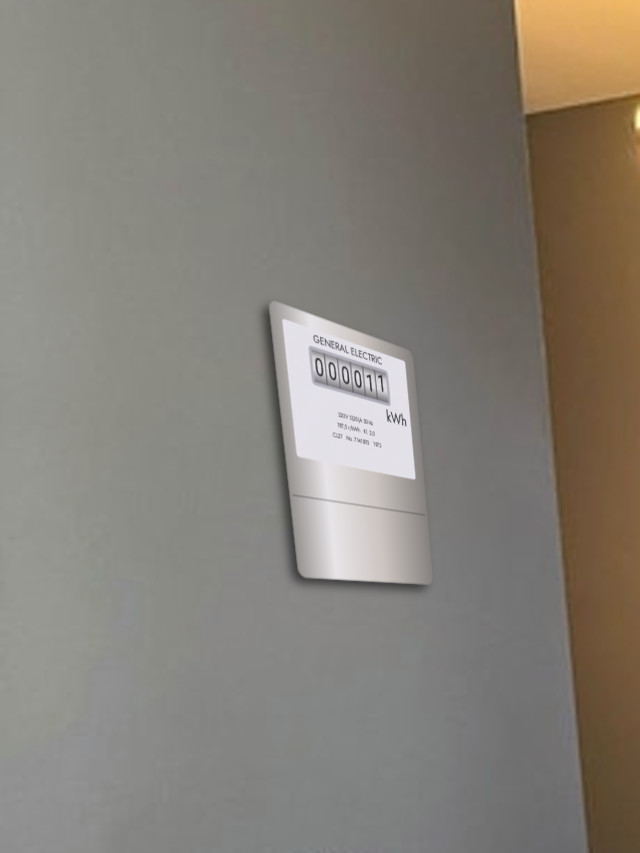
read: 11 kWh
